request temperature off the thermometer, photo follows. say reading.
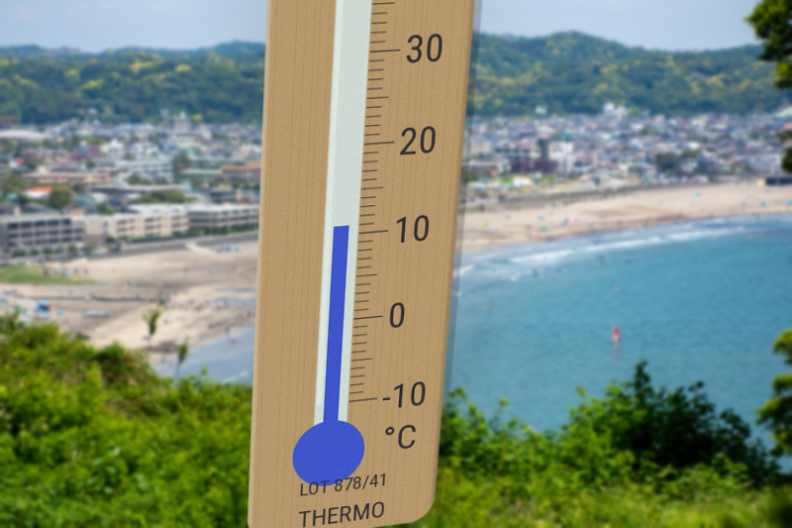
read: 11 °C
